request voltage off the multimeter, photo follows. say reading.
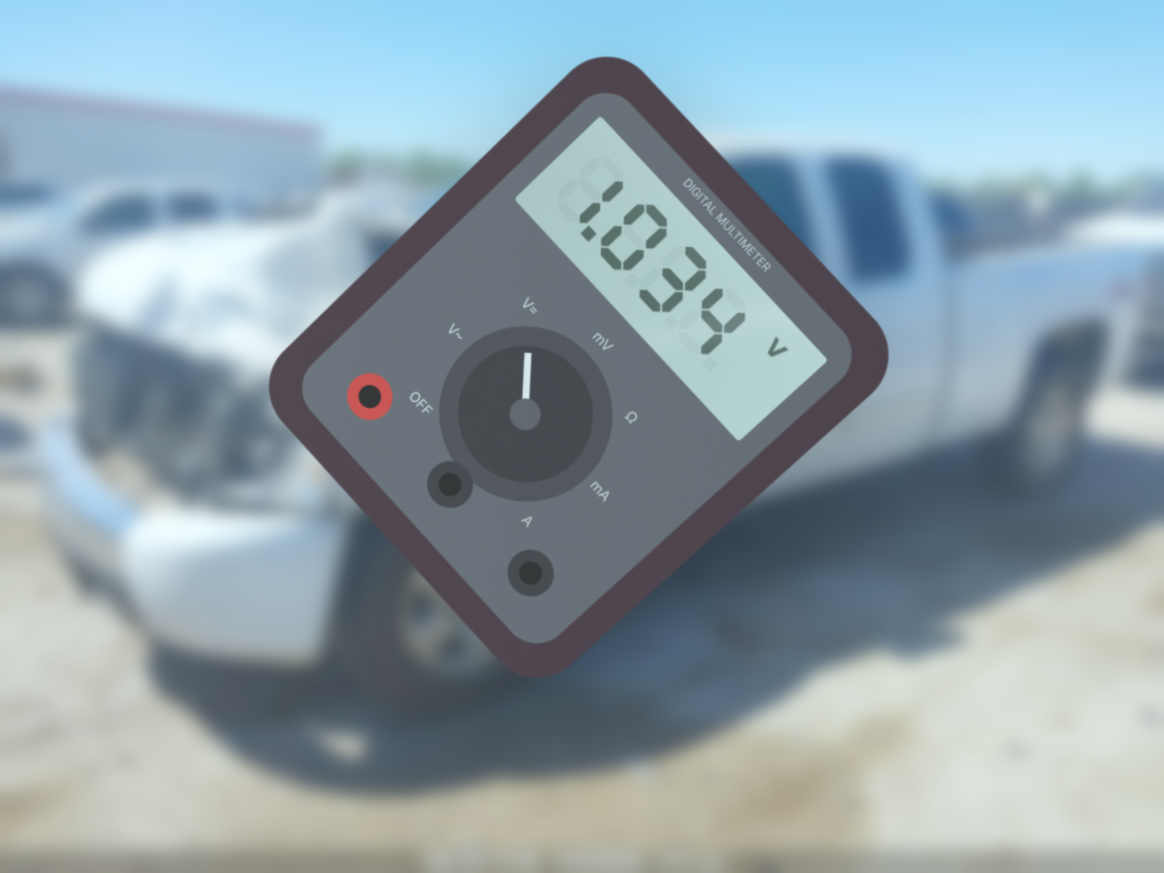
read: 1.034 V
